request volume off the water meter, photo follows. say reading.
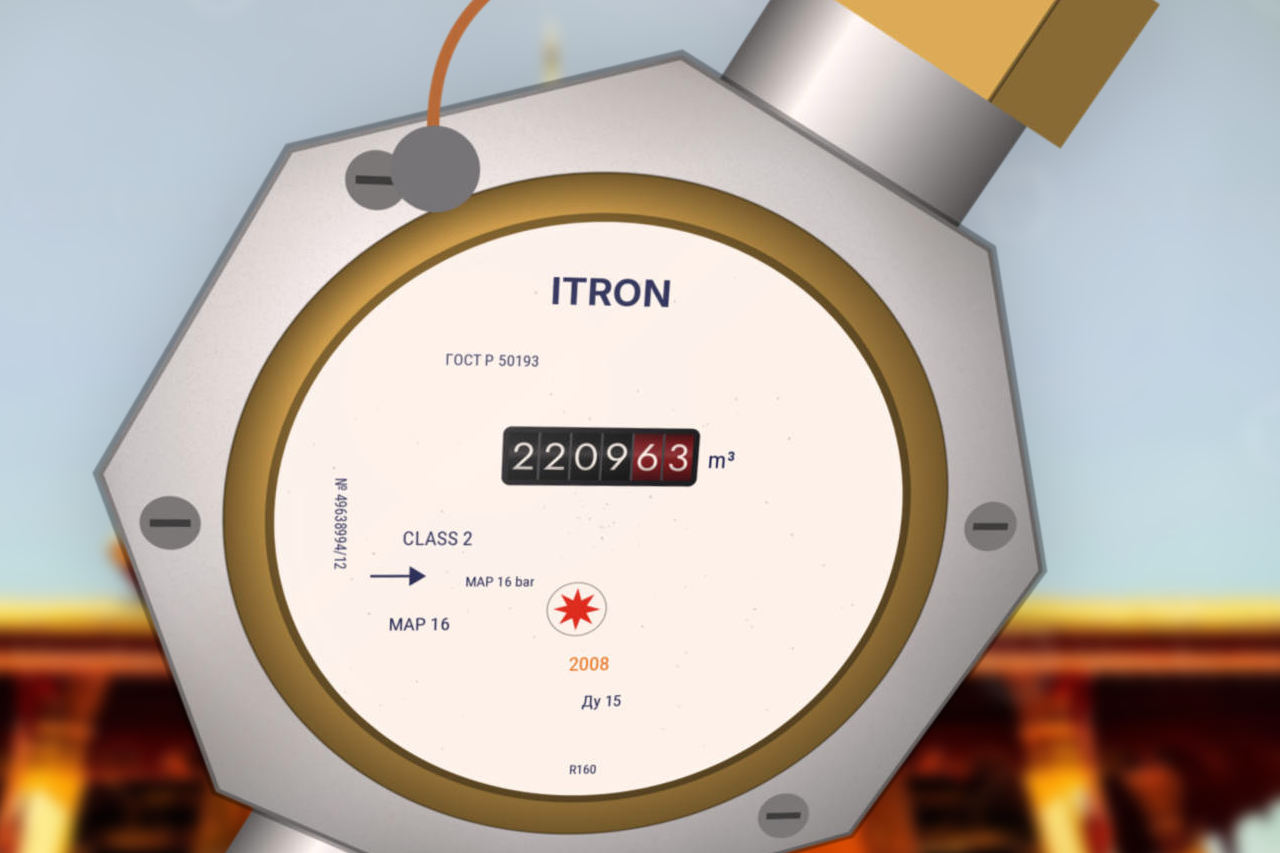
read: 2209.63 m³
